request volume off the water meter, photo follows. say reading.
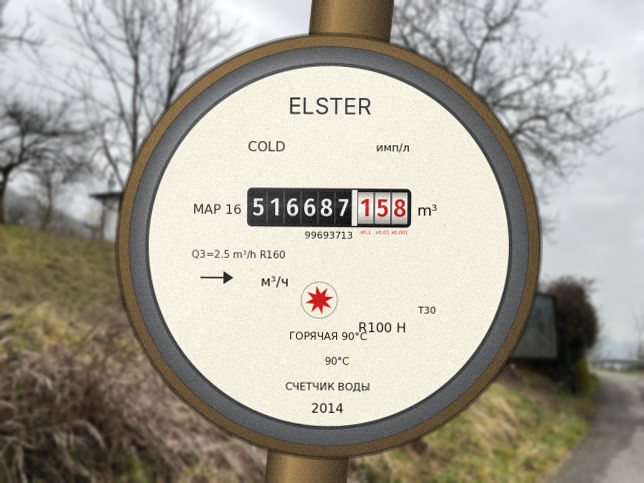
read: 516687.158 m³
